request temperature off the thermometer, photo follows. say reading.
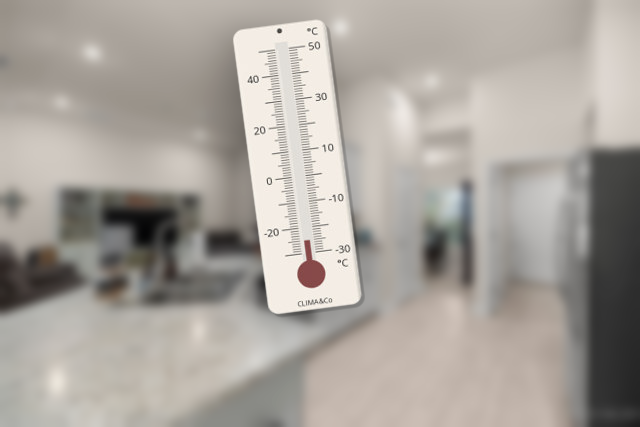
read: -25 °C
